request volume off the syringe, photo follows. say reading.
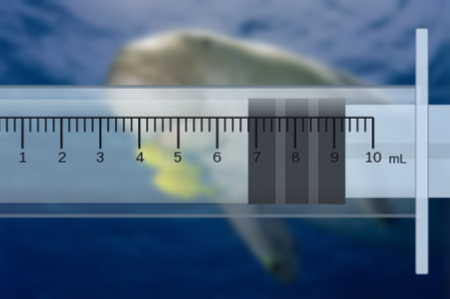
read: 6.8 mL
